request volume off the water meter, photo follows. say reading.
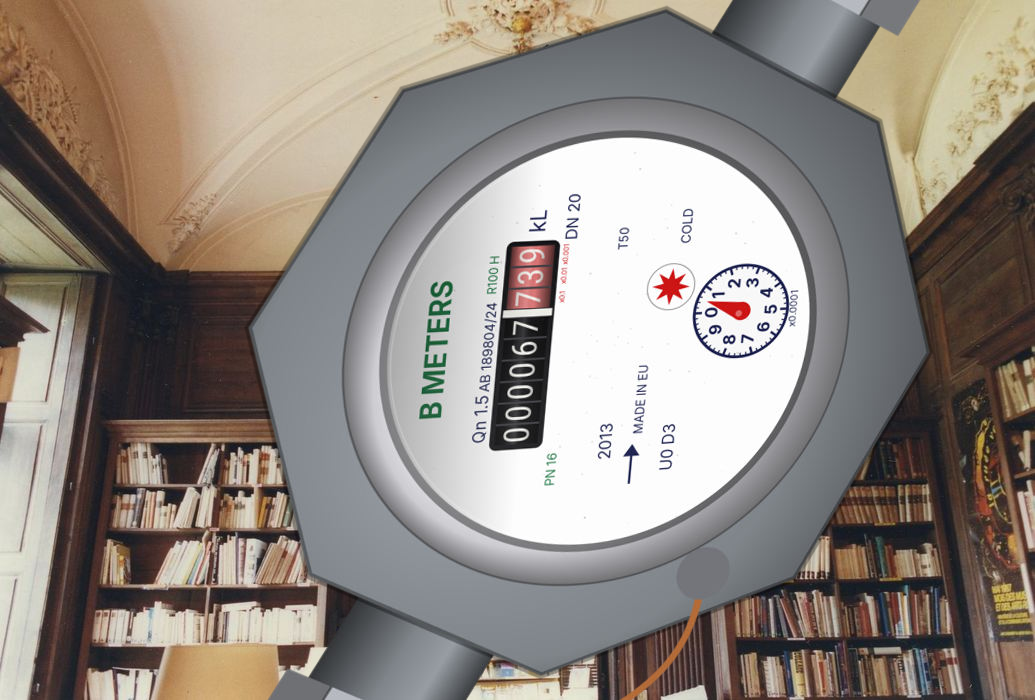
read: 67.7390 kL
